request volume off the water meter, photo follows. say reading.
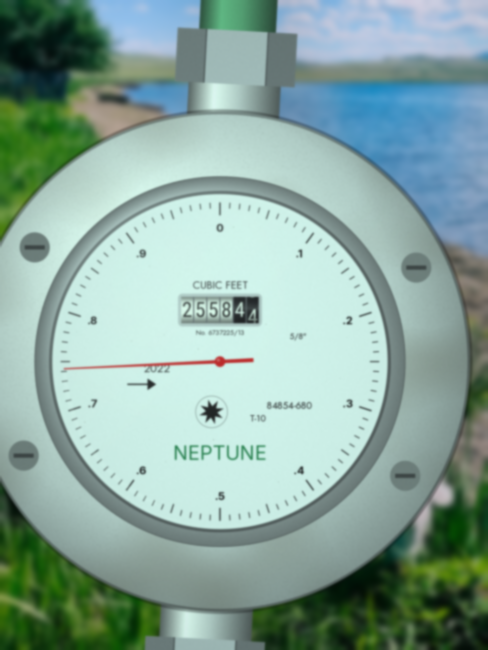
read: 255843.74 ft³
